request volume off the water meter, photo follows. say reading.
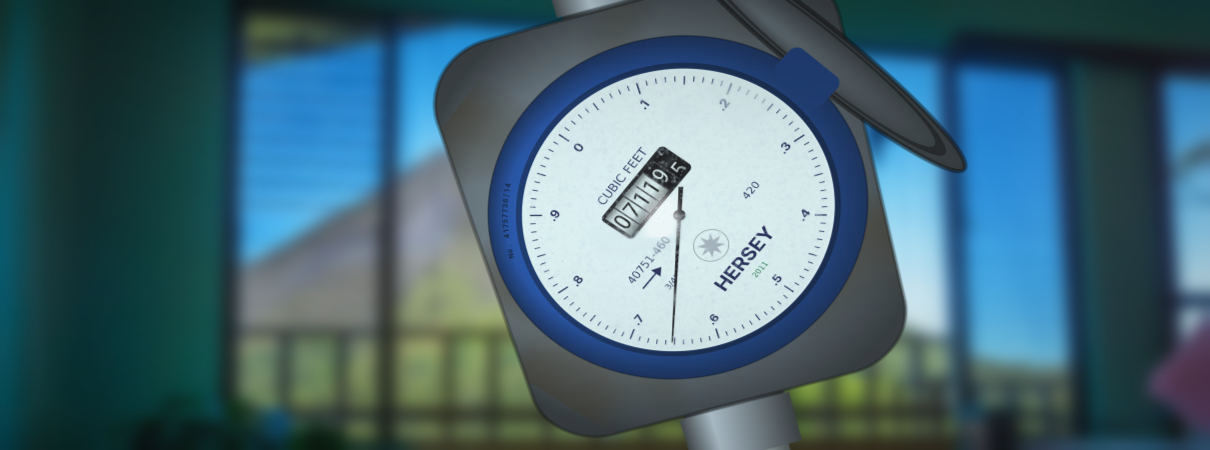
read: 71194.65 ft³
